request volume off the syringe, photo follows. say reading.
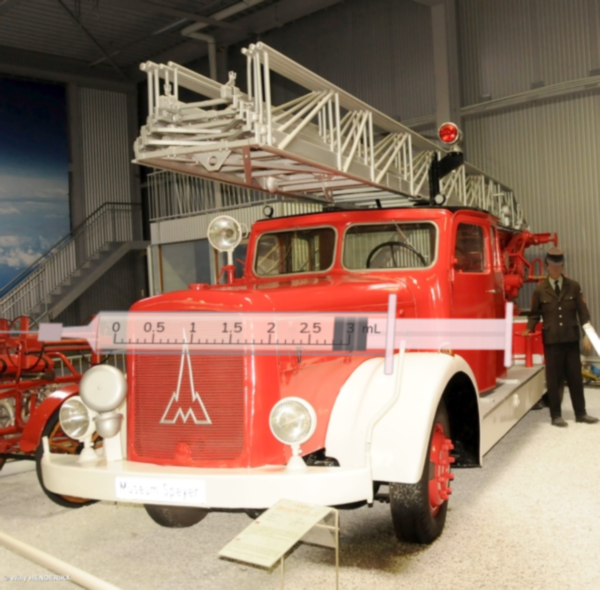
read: 2.8 mL
